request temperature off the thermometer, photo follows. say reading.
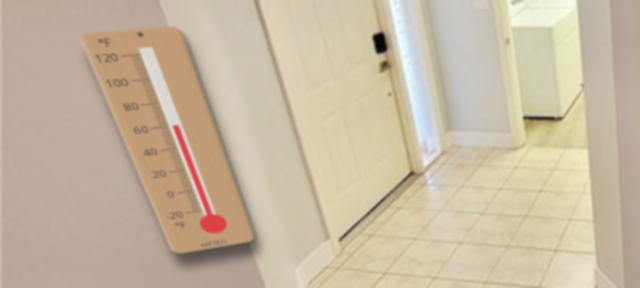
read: 60 °F
